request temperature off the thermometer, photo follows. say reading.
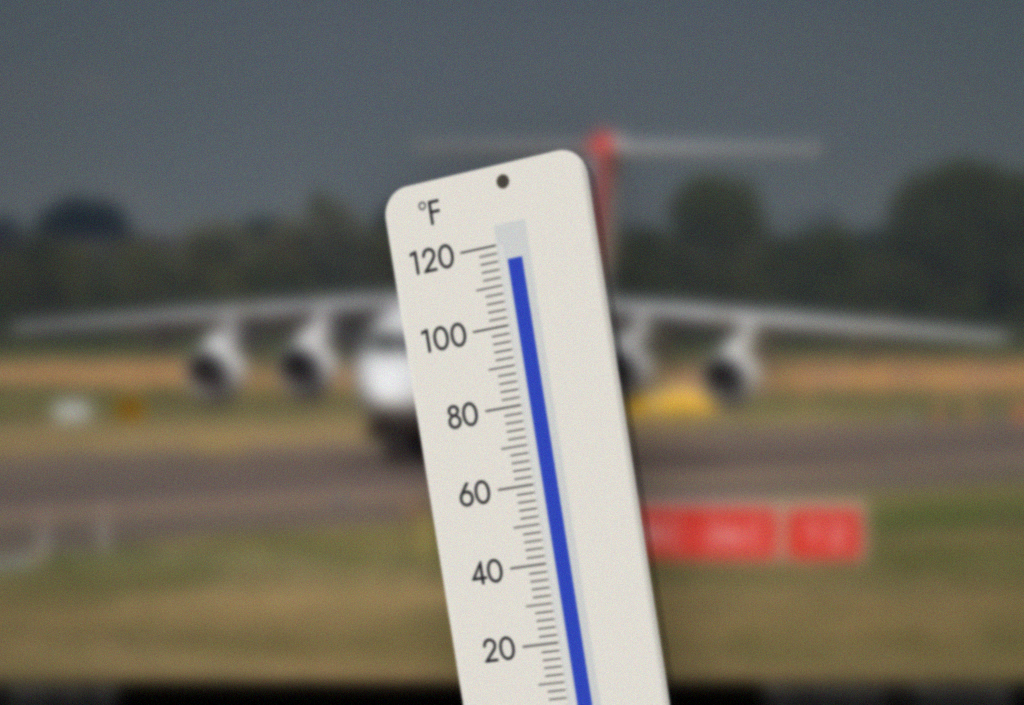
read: 116 °F
